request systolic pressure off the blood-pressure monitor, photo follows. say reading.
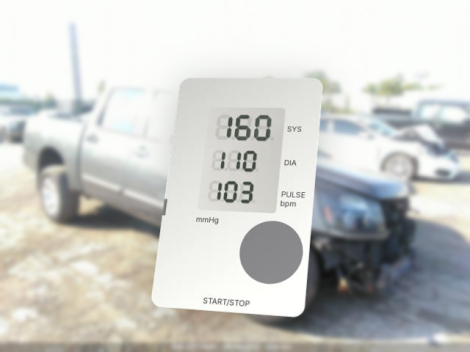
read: 160 mmHg
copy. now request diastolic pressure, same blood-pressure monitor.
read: 110 mmHg
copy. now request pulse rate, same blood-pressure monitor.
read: 103 bpm
